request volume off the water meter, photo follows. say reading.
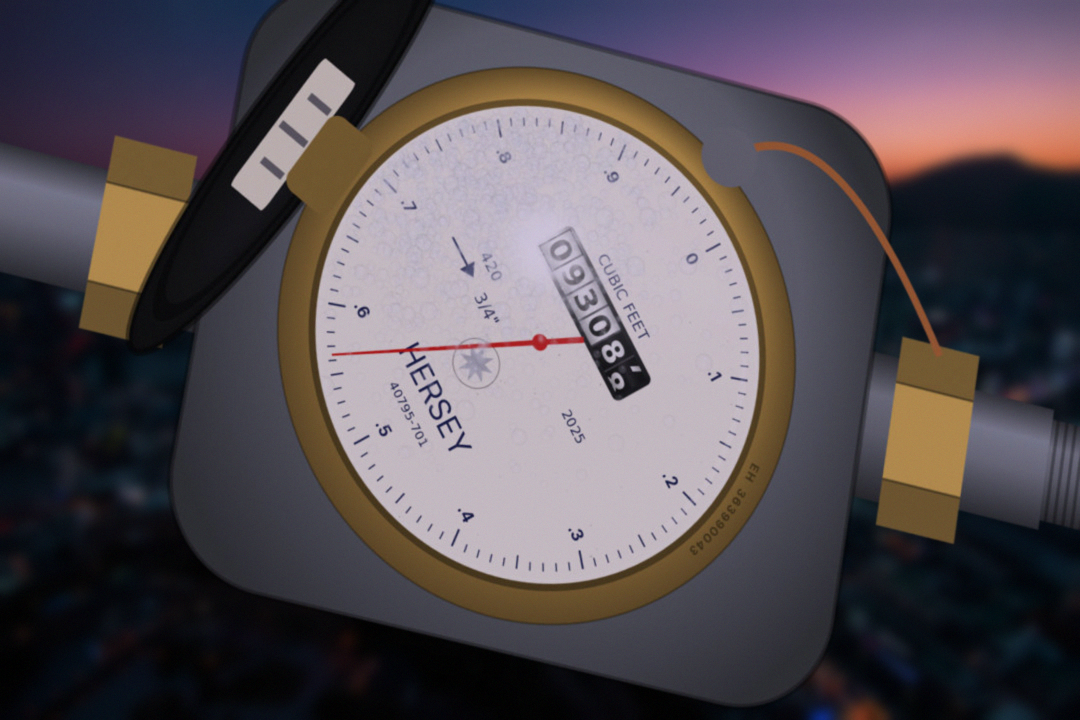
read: 93087.56 ft³
